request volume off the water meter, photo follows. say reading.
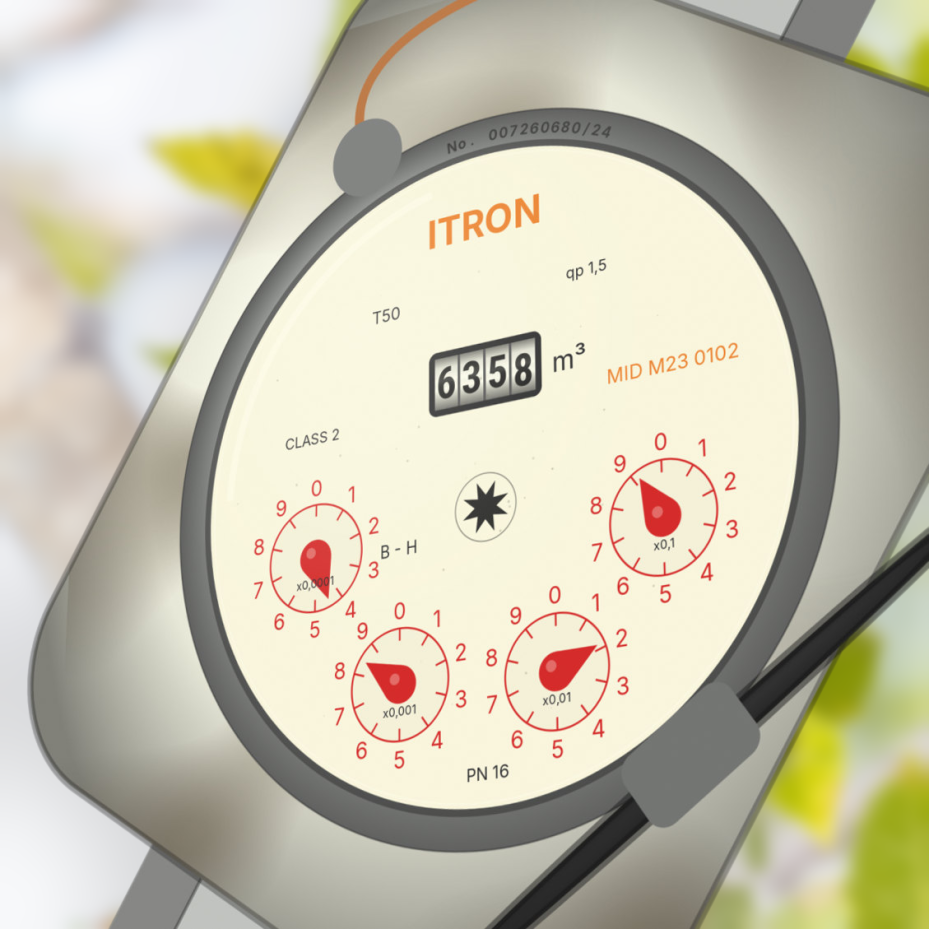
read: 6357.9184 m³
